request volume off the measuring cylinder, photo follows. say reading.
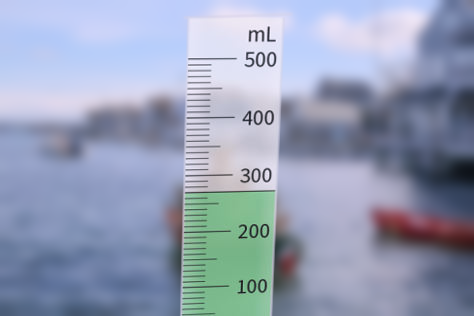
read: 270 mL
